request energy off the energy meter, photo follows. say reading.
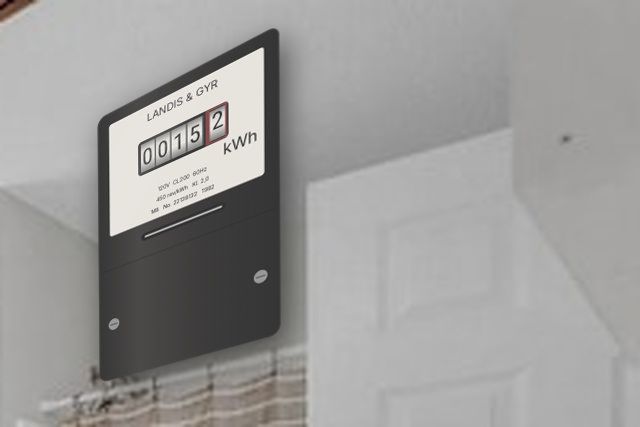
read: 15.2 kWh
